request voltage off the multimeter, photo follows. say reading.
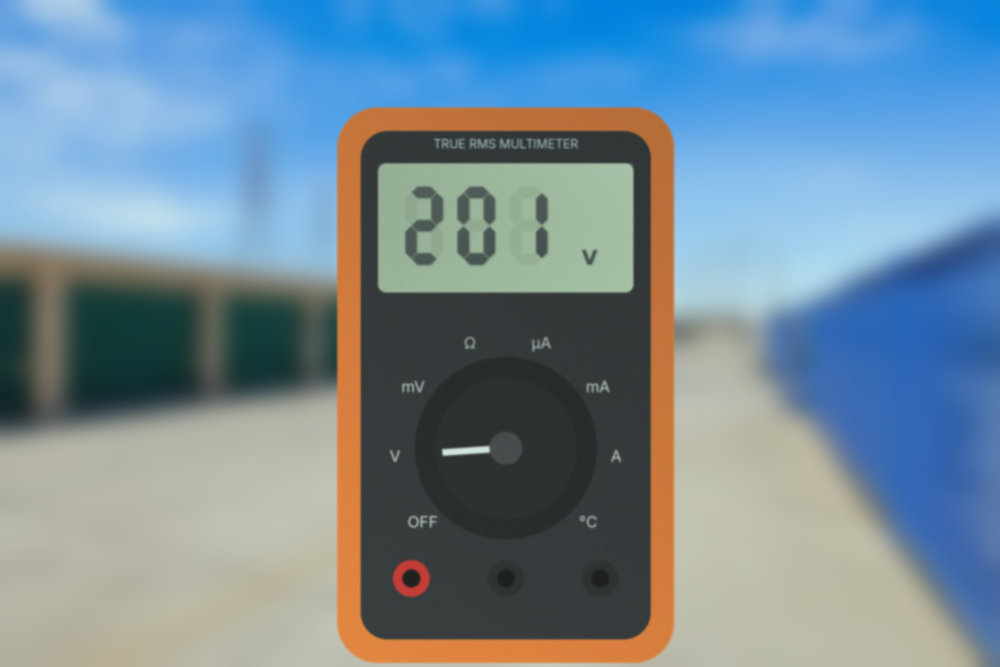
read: 201 V
